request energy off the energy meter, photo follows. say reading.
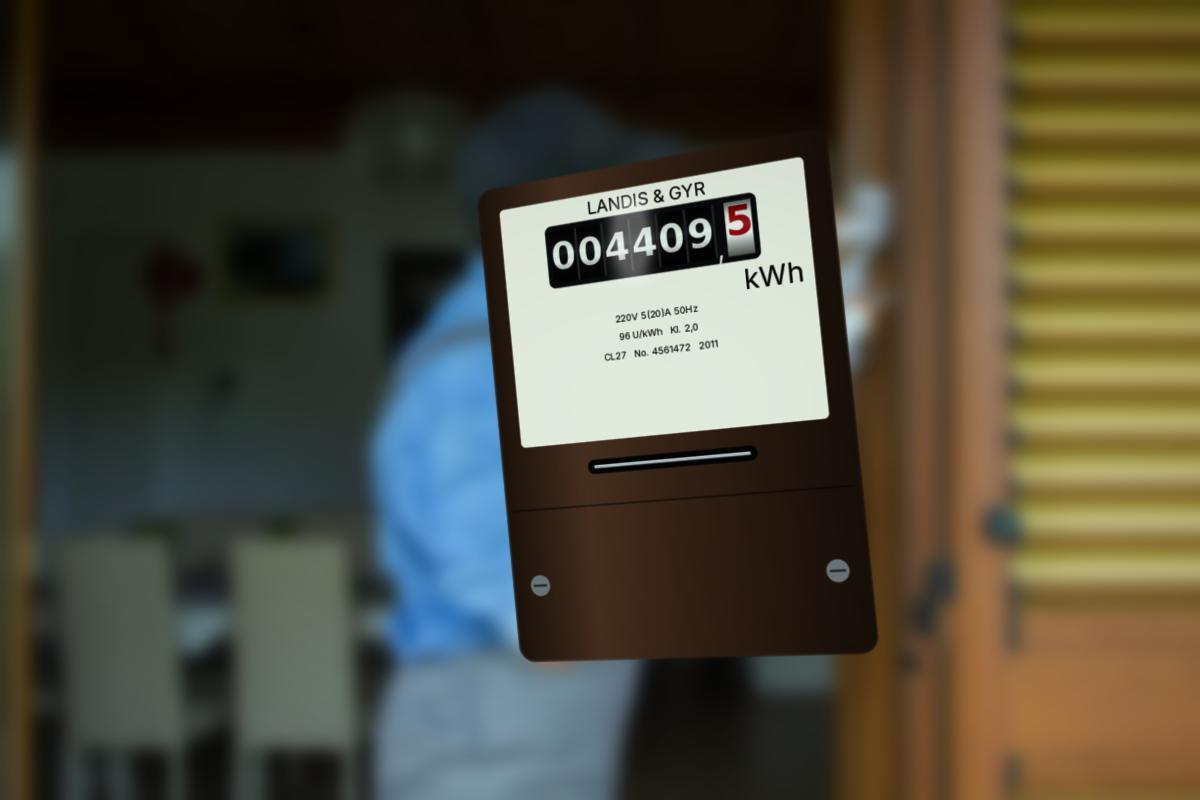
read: 4409.5 kWh
